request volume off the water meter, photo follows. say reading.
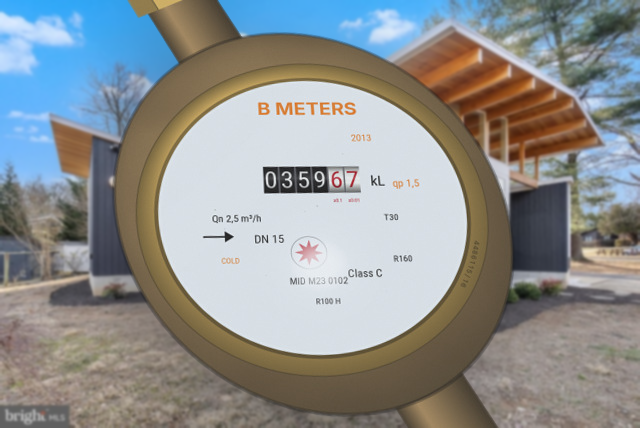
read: 359.67 kL
